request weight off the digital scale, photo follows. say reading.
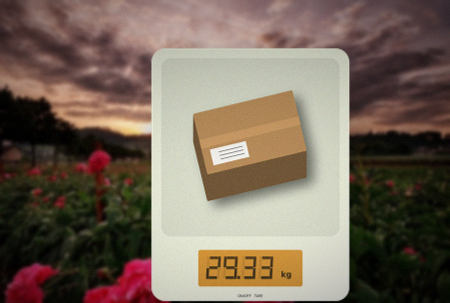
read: 29.33 kg
